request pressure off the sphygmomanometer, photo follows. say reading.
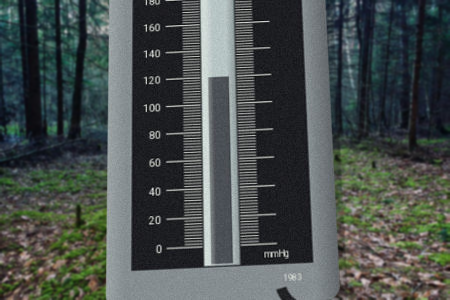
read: 120 mmHg
